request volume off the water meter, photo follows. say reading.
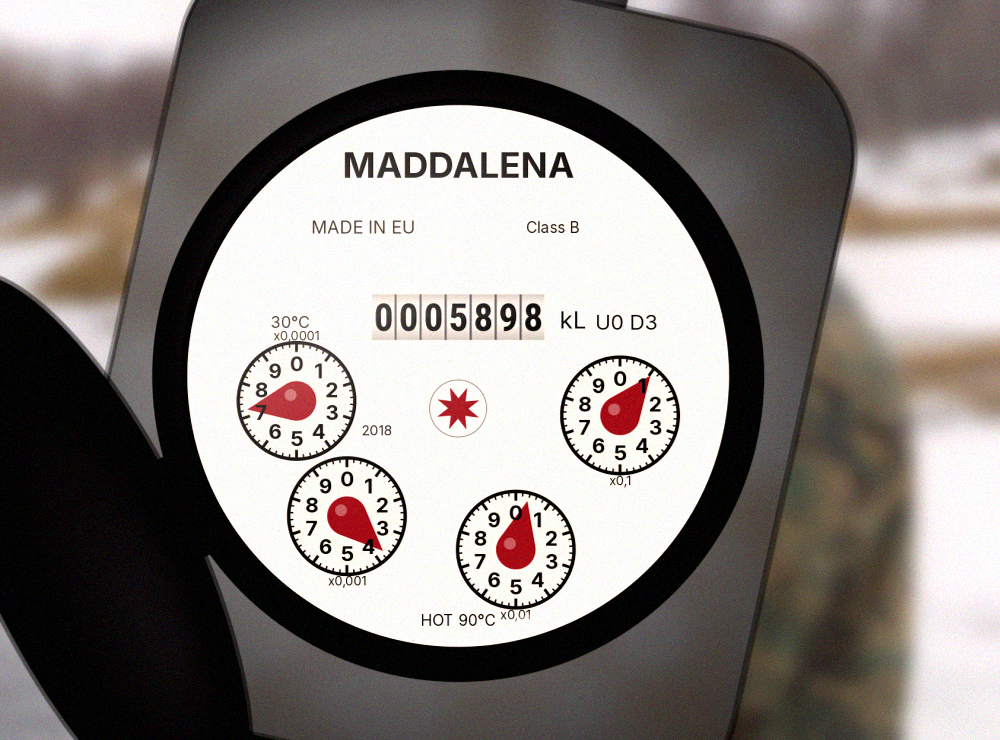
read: 5898.1037 kL
